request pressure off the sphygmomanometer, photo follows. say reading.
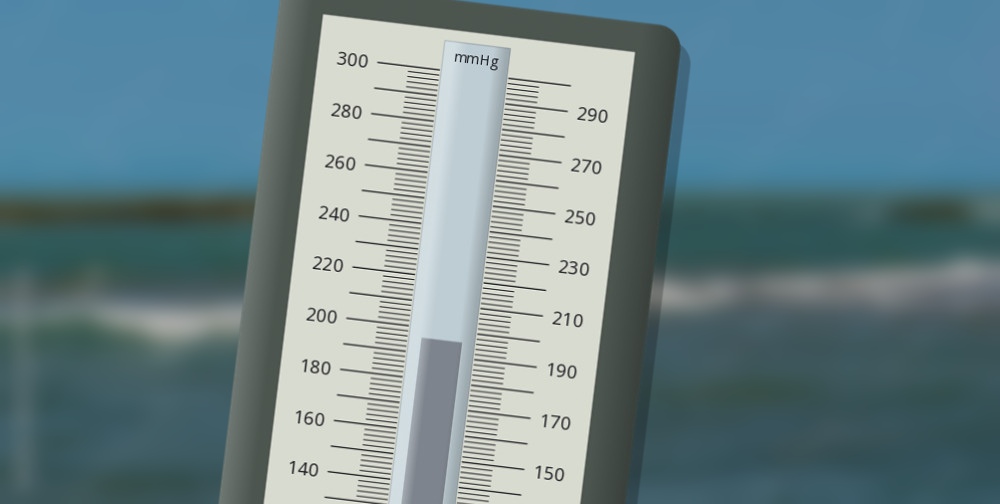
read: 196 mmHg
